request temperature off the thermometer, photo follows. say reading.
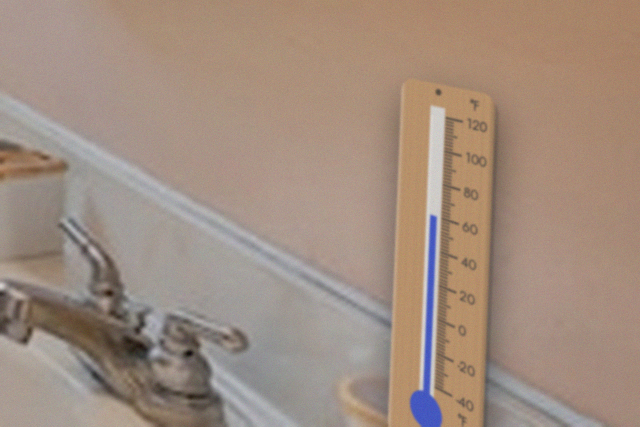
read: 60 °F
